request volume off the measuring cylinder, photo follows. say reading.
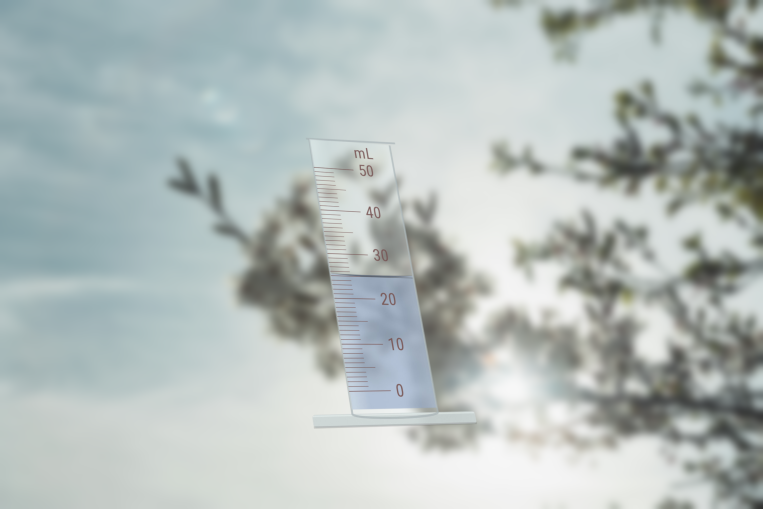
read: 25 mL
